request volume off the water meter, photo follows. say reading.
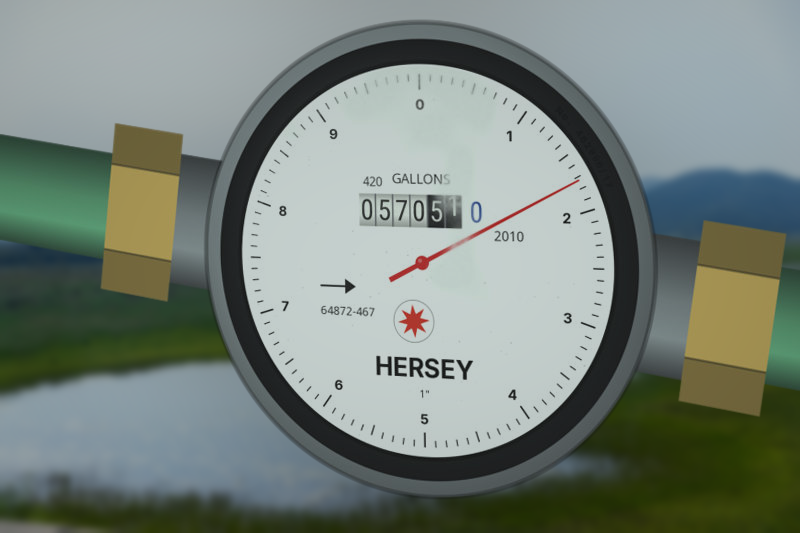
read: 570511.7 gal
